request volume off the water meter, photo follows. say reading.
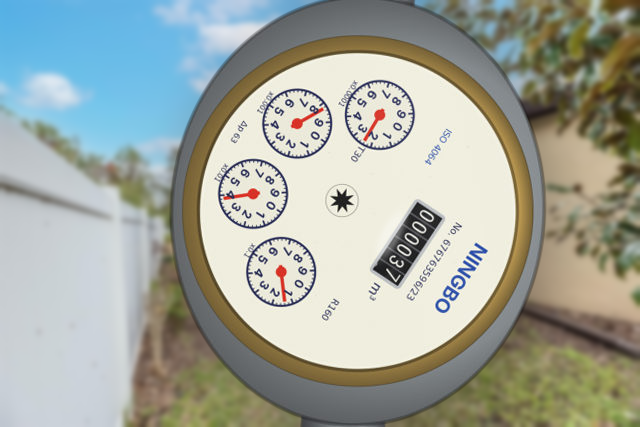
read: 37.1382 m³
